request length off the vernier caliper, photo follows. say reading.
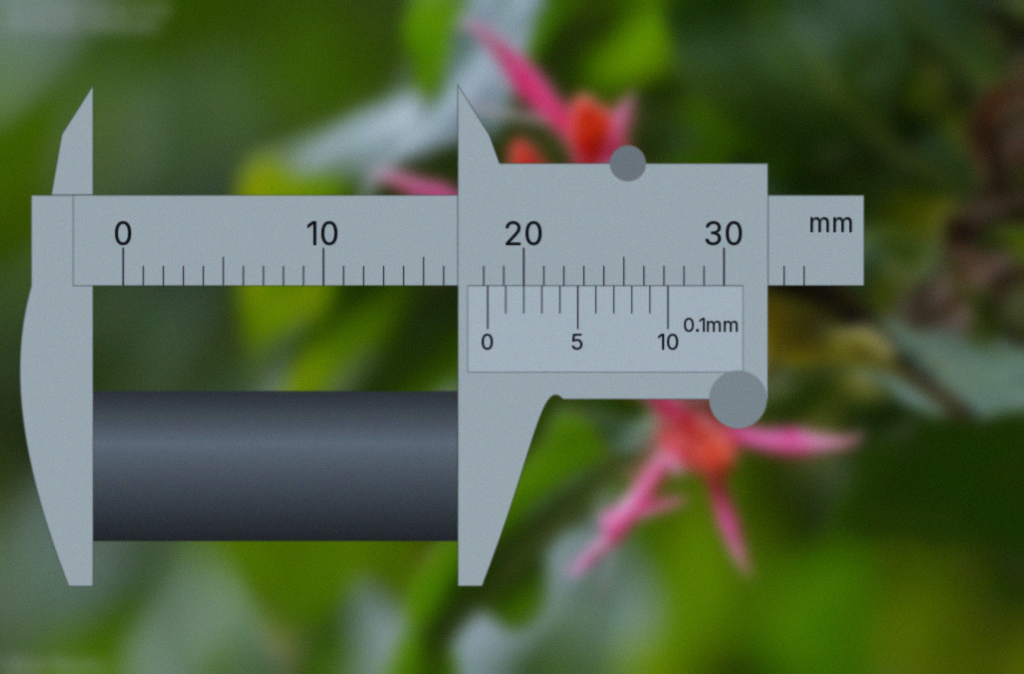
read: 18.2 mm
